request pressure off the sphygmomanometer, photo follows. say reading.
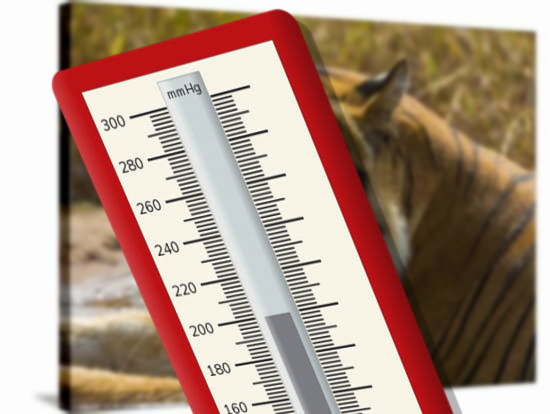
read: 200 mmHg
